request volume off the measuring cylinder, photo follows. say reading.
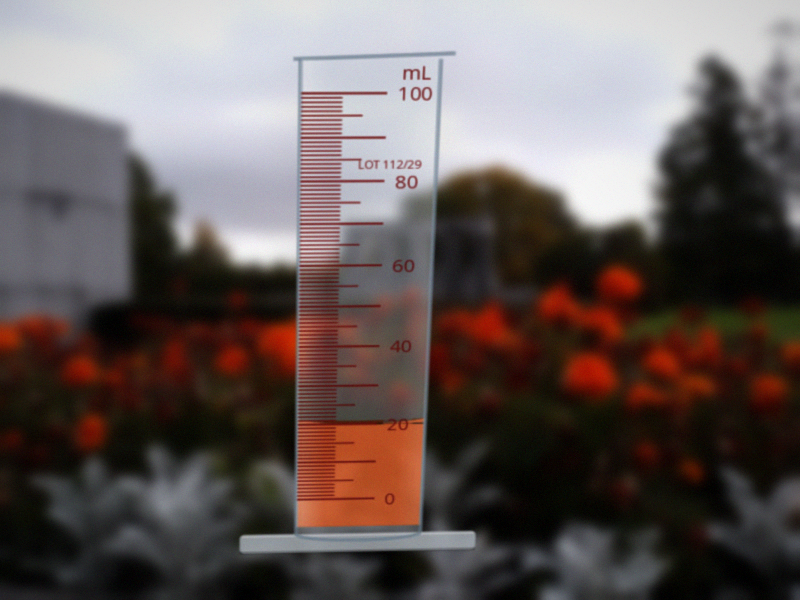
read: 20 mL
